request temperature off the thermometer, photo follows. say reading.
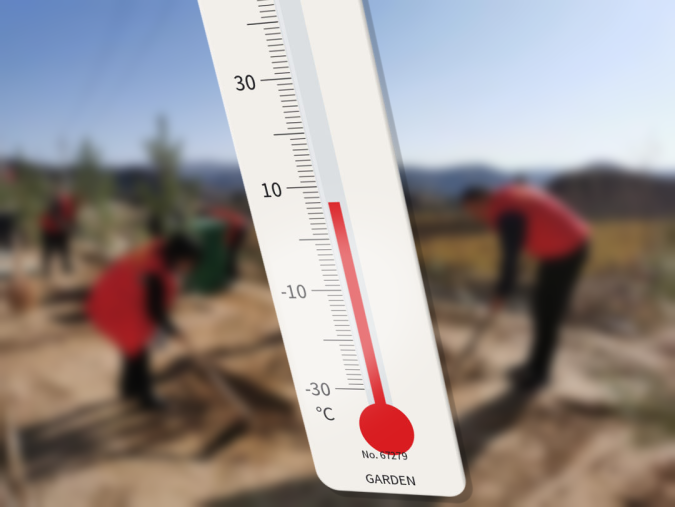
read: 7 °C
